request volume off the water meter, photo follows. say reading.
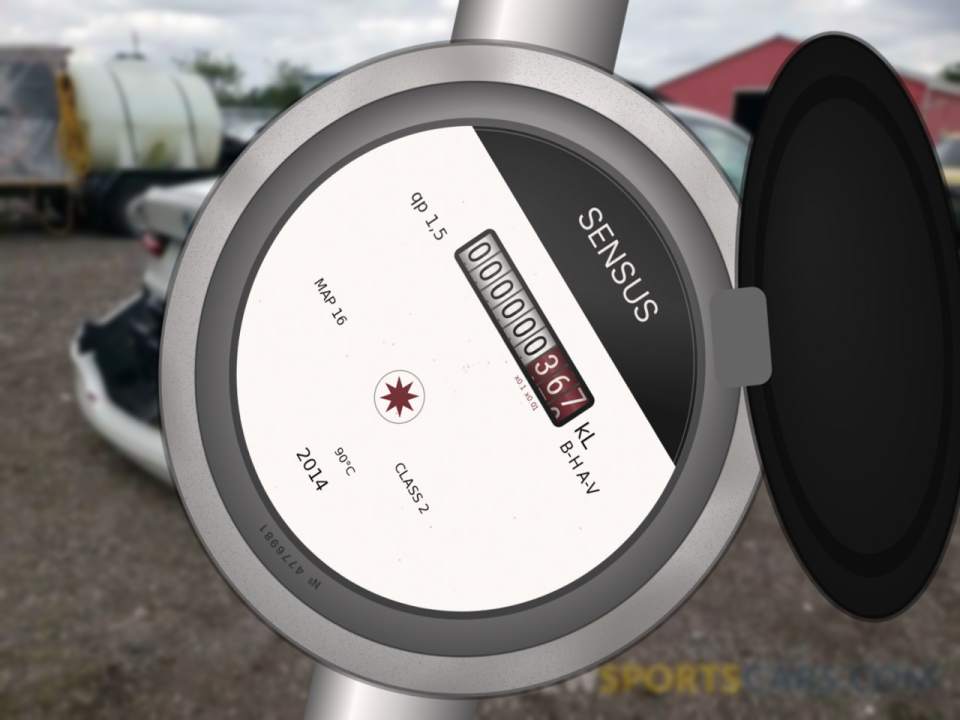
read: 0.367 kL
